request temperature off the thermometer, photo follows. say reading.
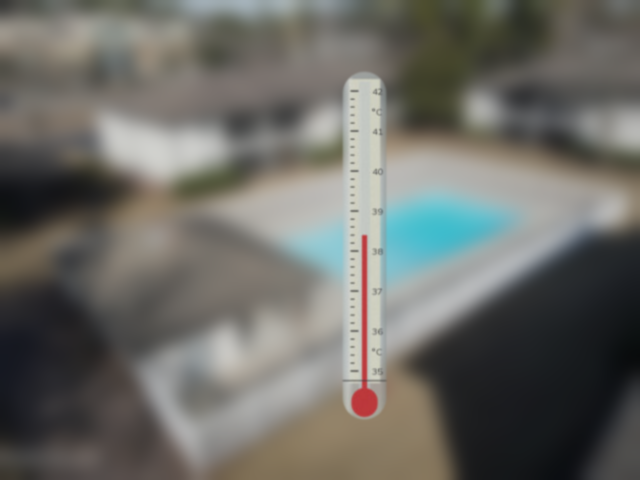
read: 38.4 °C
